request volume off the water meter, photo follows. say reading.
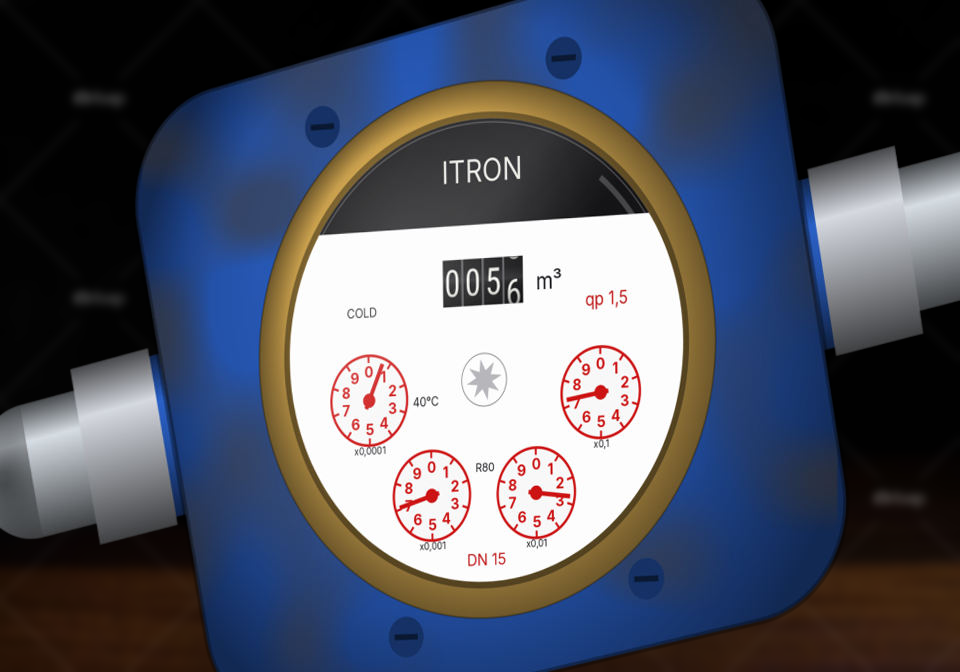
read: 55.7270 m³
